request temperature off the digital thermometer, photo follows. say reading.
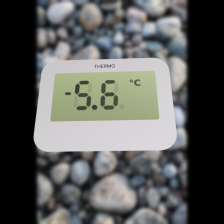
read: -5.6 °C
